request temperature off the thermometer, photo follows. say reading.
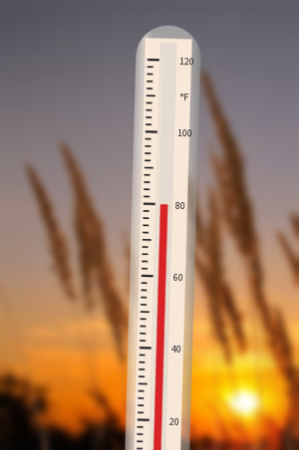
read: 80 °F
